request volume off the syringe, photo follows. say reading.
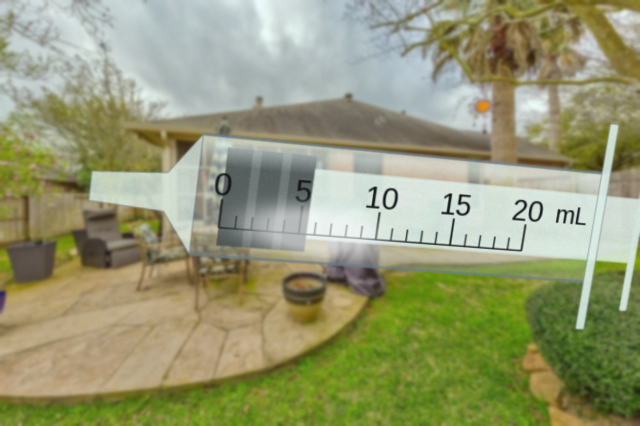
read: 0 mL
